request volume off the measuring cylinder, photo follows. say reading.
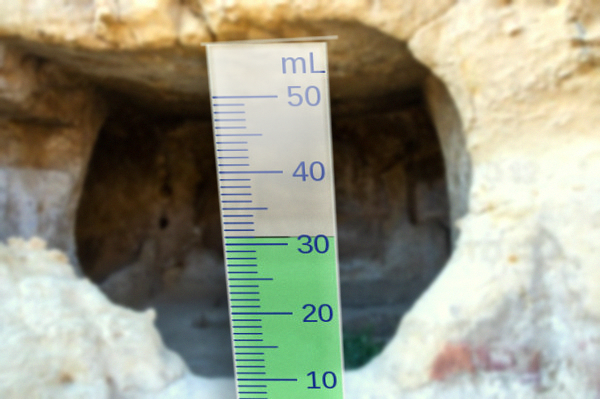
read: 31 mL
